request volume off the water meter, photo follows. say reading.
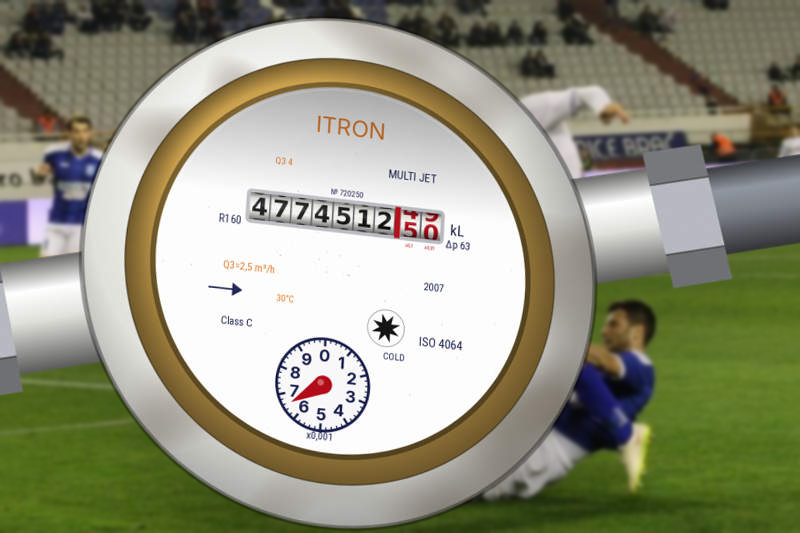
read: 4774512.496 kL
